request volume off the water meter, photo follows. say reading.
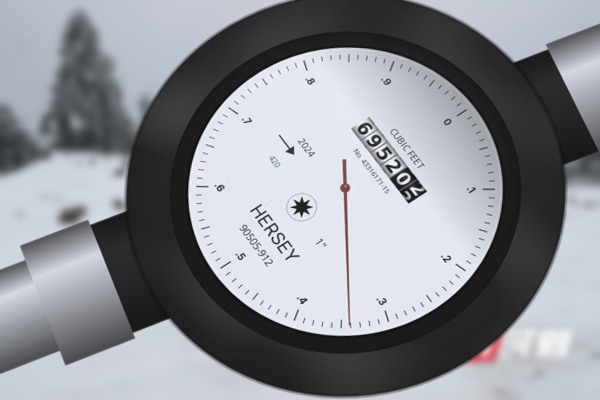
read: 695202.34 ft³
